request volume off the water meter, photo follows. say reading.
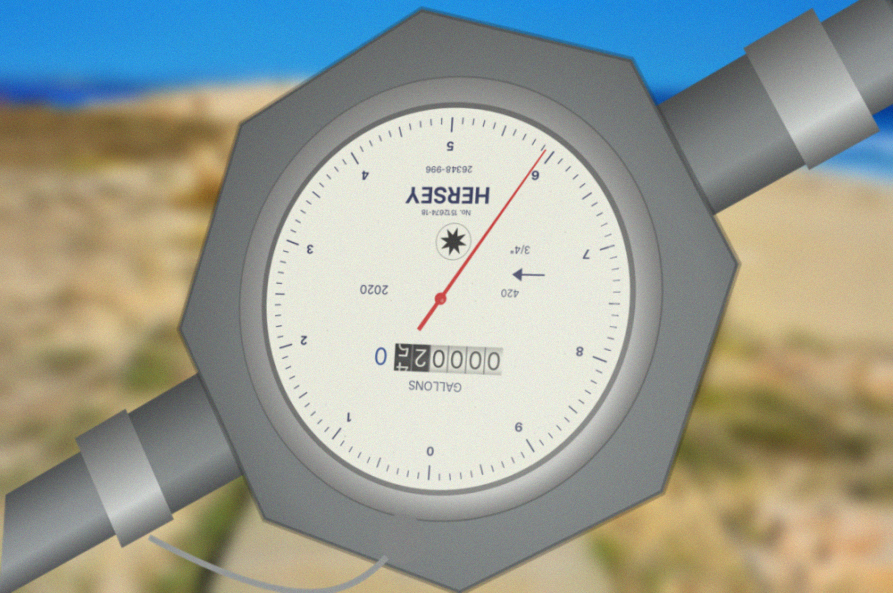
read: 245.9 gal
